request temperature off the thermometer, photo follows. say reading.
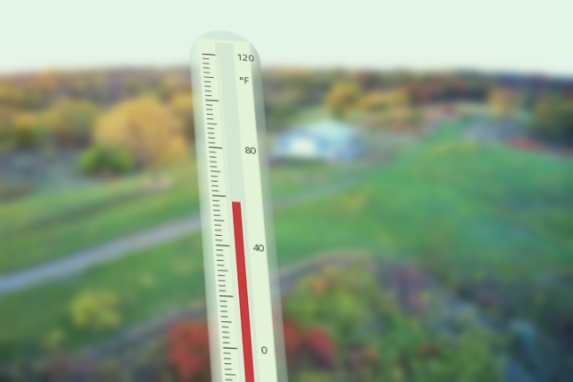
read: 58 °F
